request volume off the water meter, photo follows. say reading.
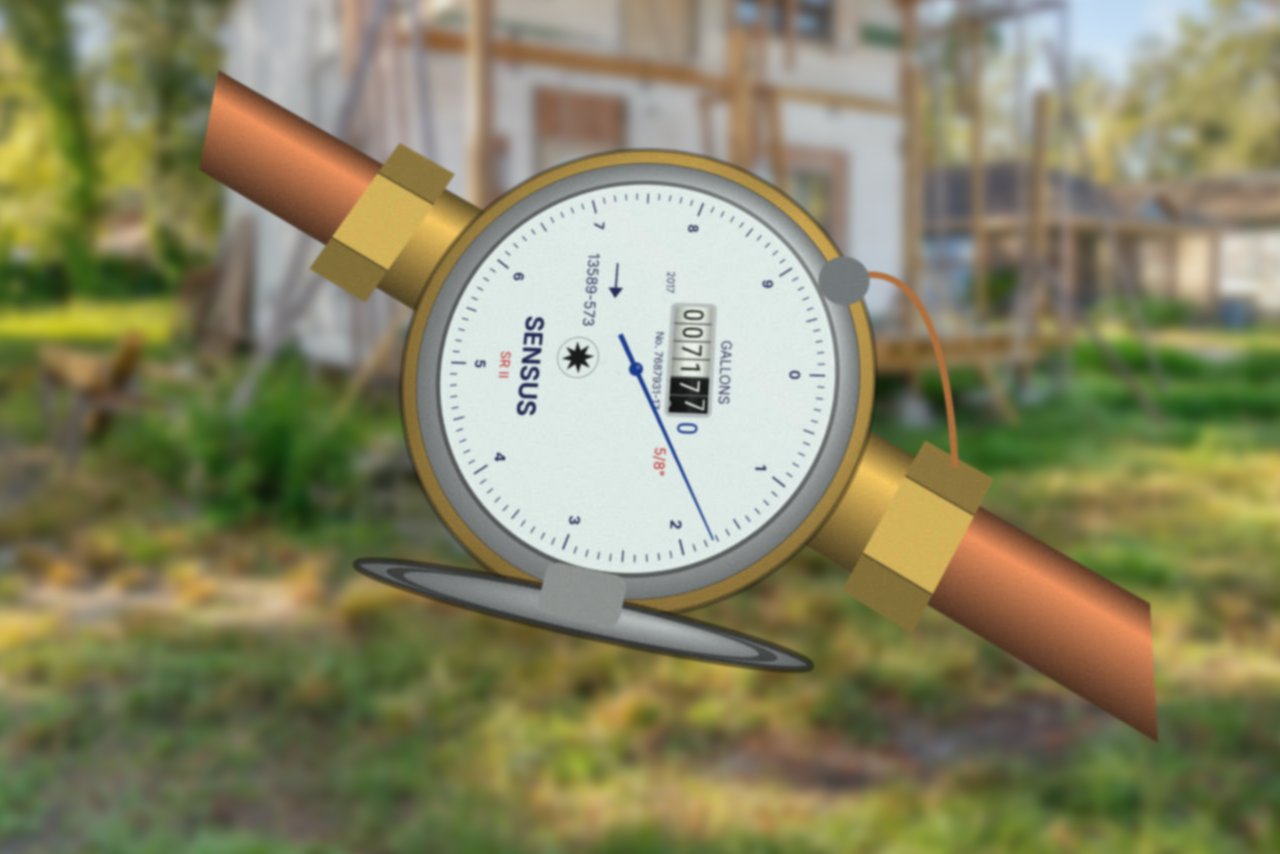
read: 71771.7 gal
